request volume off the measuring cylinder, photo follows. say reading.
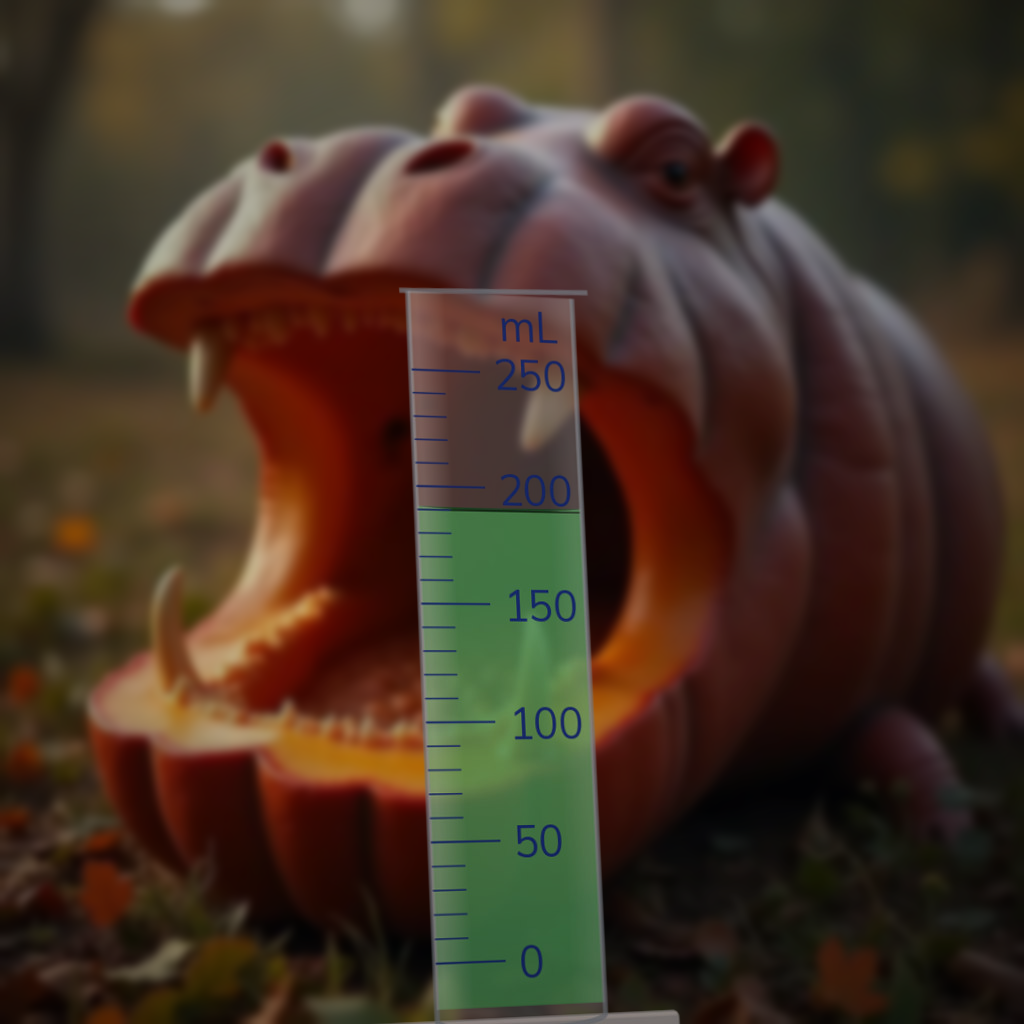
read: 190 mL
